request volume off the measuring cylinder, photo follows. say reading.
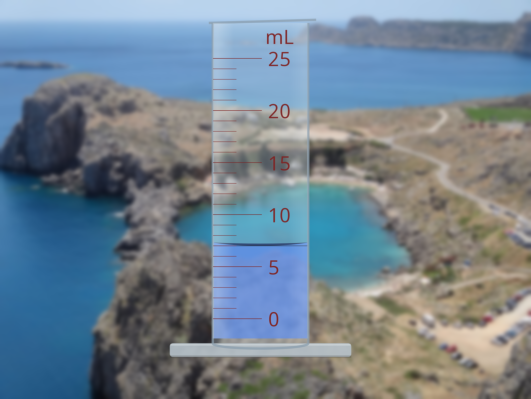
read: 7 mL
